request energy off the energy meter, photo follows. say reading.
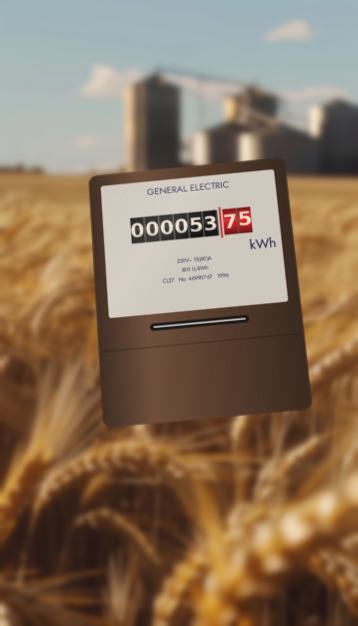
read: 53.75 kWh
